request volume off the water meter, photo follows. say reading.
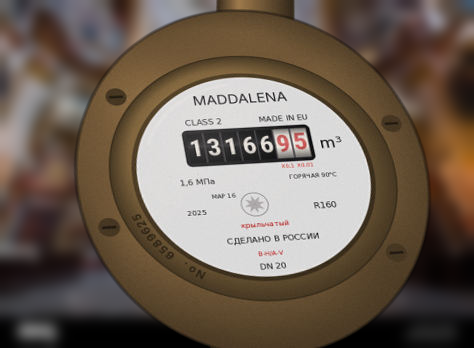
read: 13166.95 m³
